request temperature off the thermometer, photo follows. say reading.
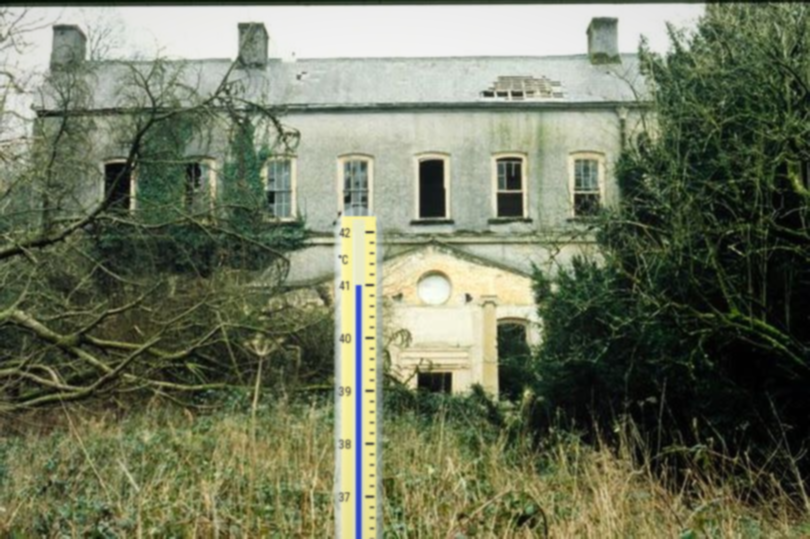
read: 41 °C
